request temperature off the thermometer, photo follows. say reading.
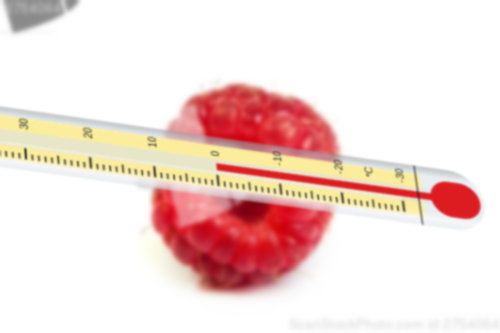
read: 0 °C
